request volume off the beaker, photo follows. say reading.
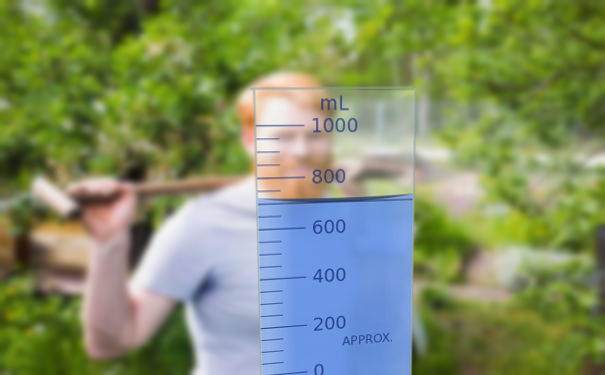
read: 700 mL
